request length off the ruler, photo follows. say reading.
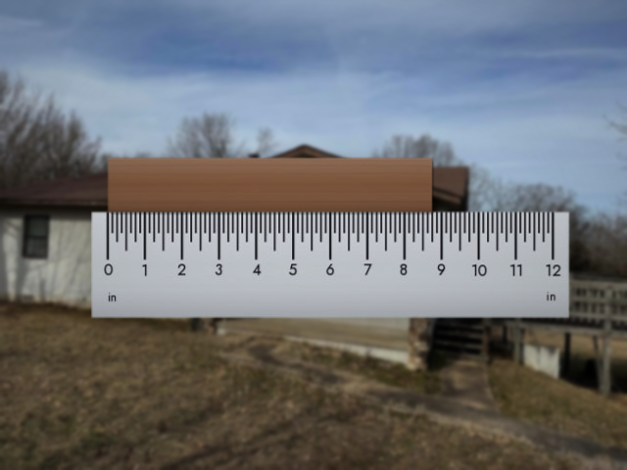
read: 8.75 in
